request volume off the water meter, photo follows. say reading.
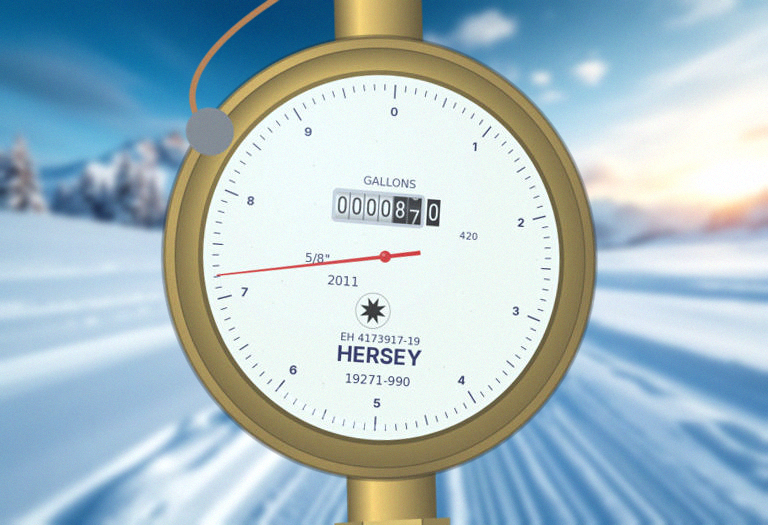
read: 867.2 gal
